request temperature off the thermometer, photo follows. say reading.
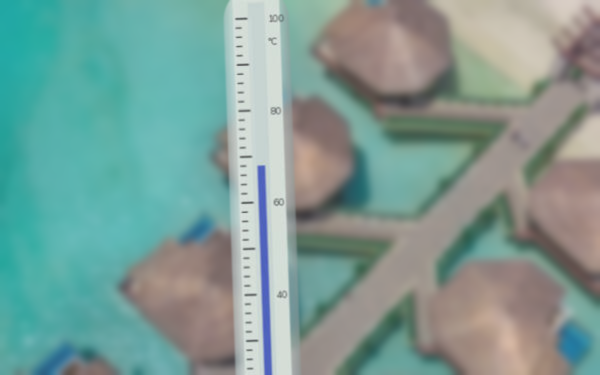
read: 68 °C
